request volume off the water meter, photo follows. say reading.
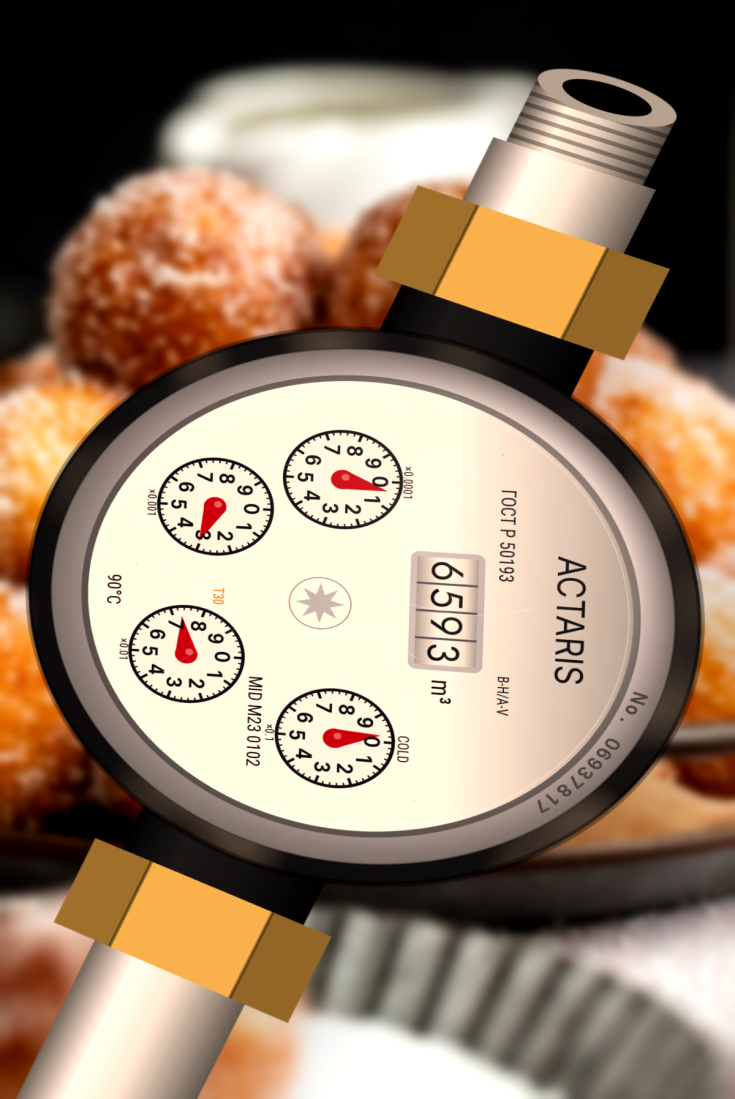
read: 6592.9730 m³
